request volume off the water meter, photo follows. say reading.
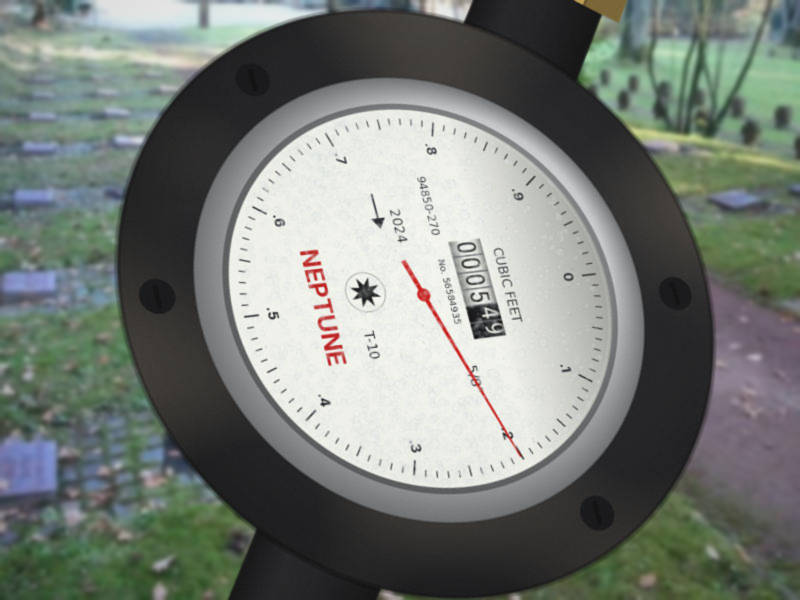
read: 549.20 ft³
